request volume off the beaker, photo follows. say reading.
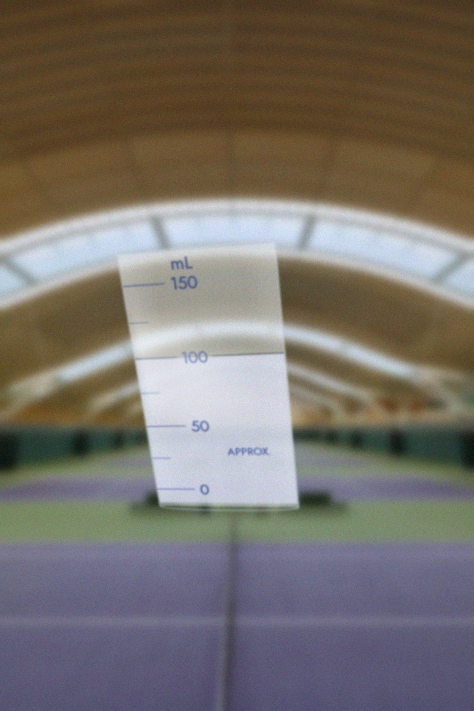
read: 100 mL
